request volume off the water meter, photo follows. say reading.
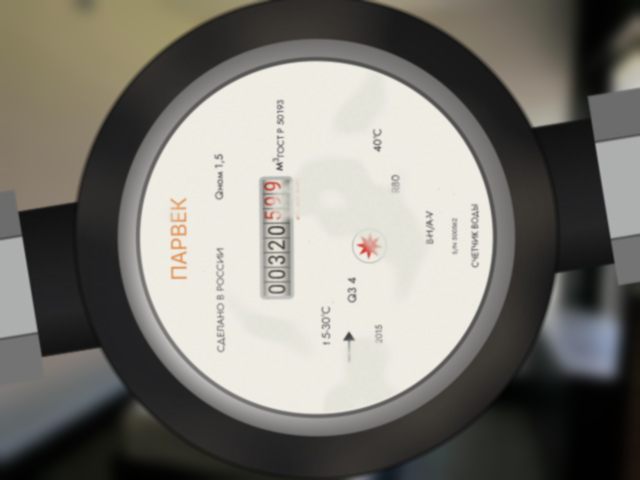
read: 320.599 m³
